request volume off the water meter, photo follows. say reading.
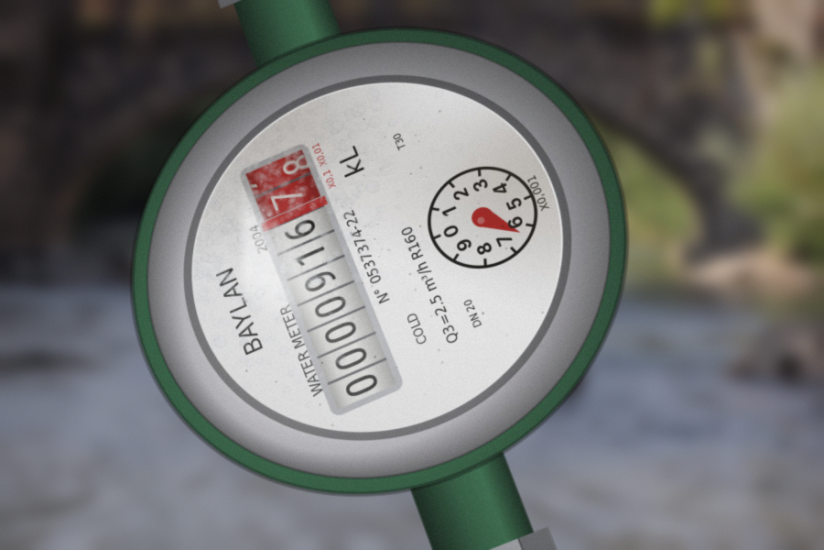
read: 916.776 kL
